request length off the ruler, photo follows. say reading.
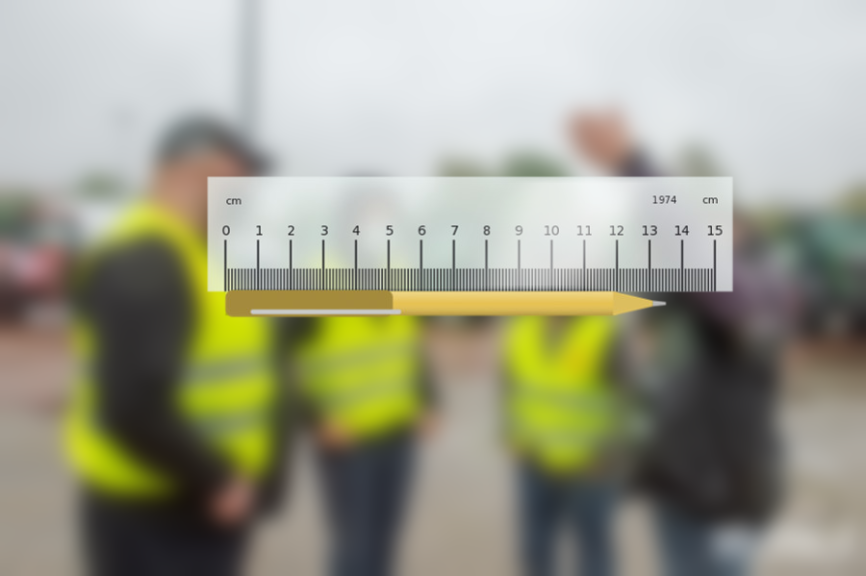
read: 13.5 cm
